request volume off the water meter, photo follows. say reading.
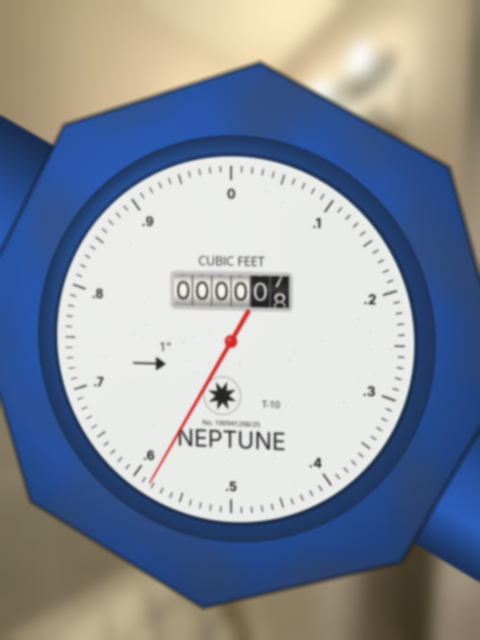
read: 7.58 ft³
